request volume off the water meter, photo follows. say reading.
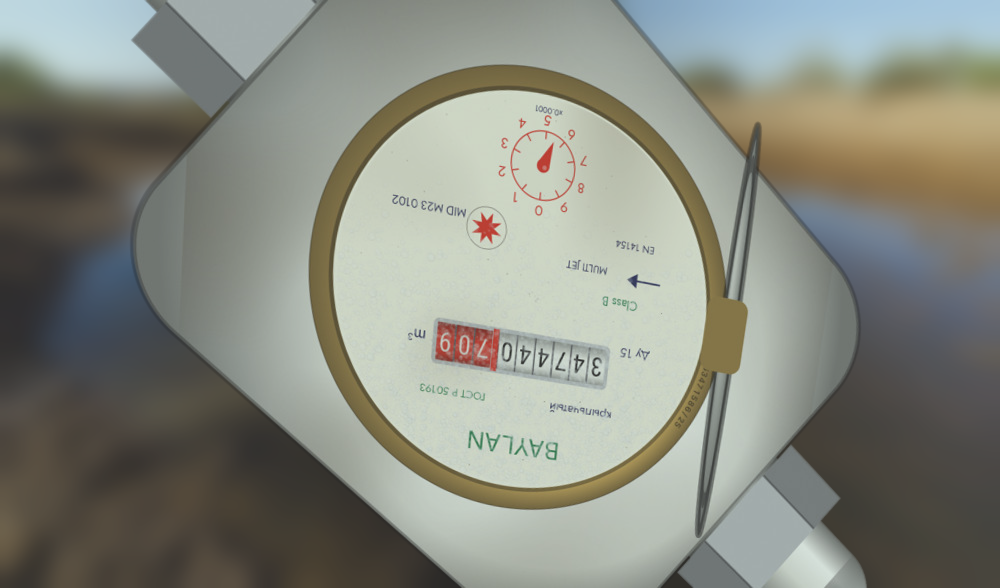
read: 347440.7095 m³
